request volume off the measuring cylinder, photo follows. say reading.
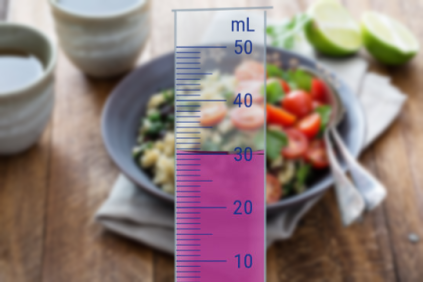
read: 30 mL
